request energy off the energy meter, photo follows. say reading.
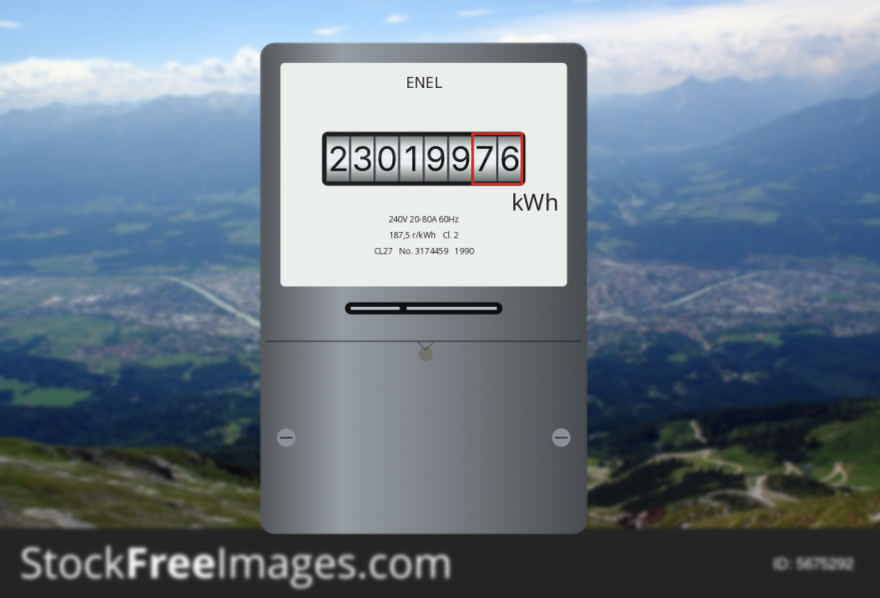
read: 230199.76 kWh
